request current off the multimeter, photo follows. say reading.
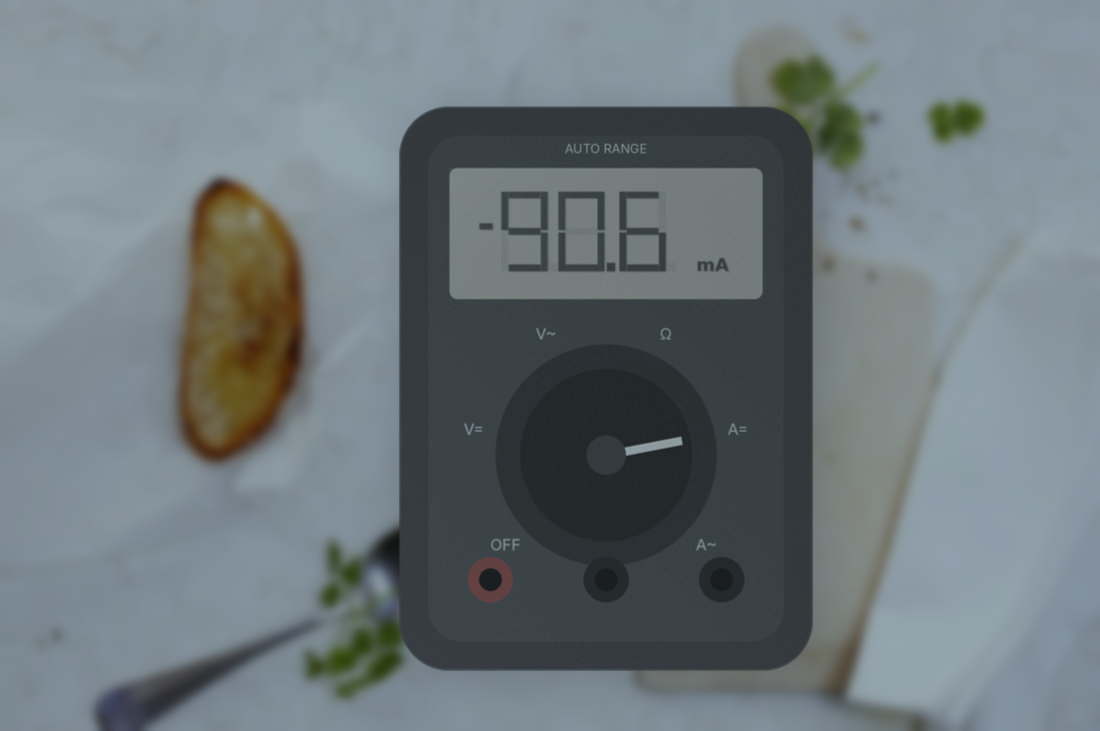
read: -90.6 mA
